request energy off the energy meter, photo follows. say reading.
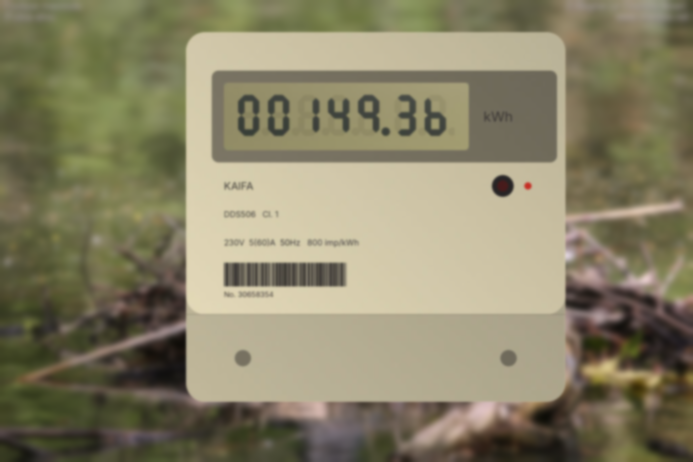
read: 149.36 kWh
